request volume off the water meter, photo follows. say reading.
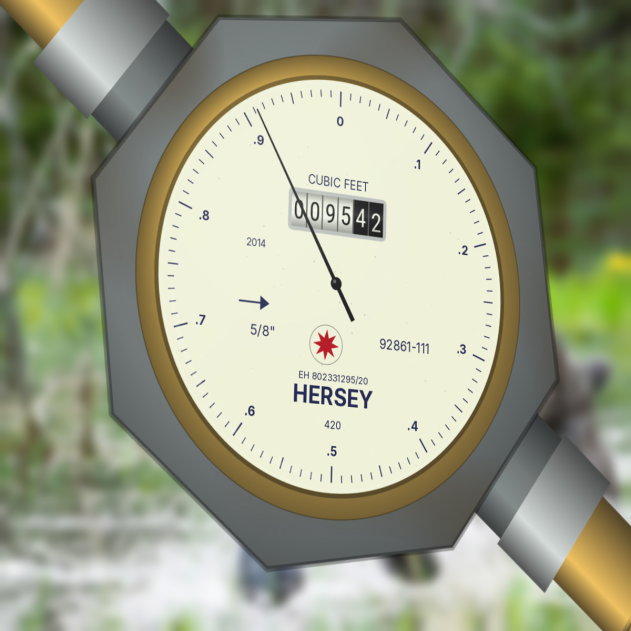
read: 9541.91 ft³
